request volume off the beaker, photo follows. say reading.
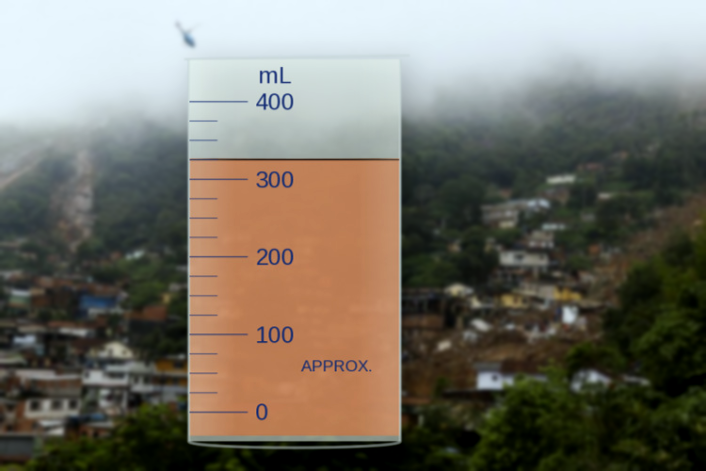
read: 325 mL
